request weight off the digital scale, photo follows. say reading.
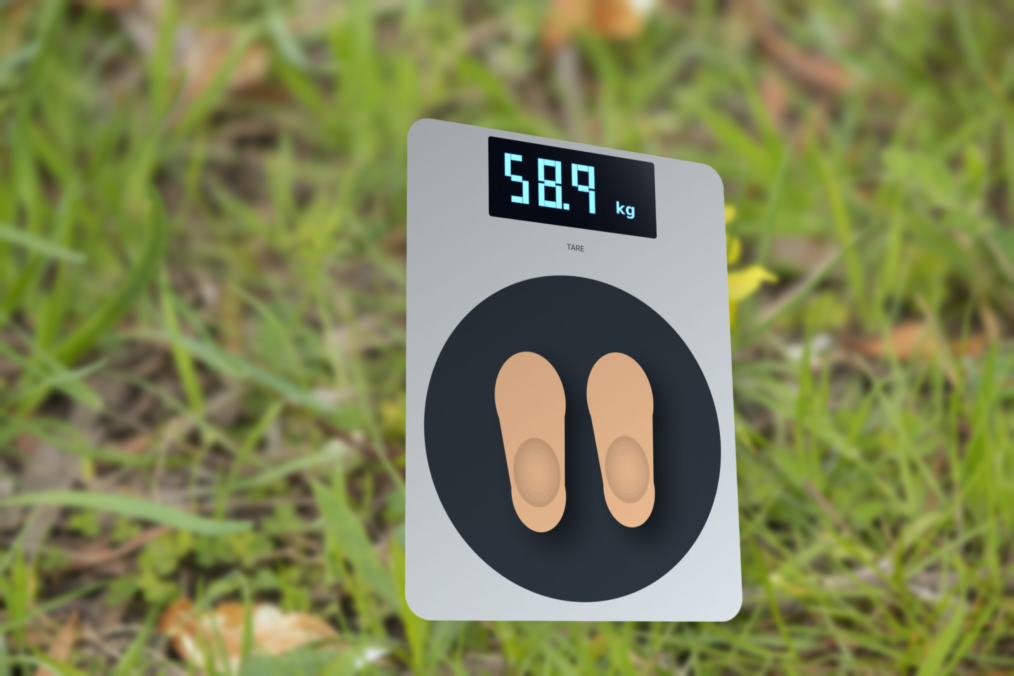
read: 58.9 kg
